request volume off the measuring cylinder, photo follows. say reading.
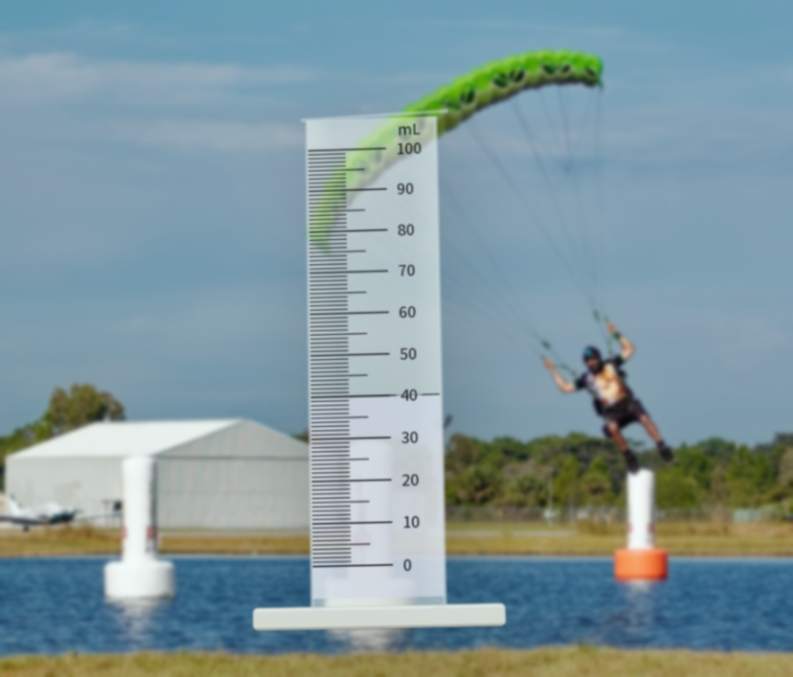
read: 40 mL
